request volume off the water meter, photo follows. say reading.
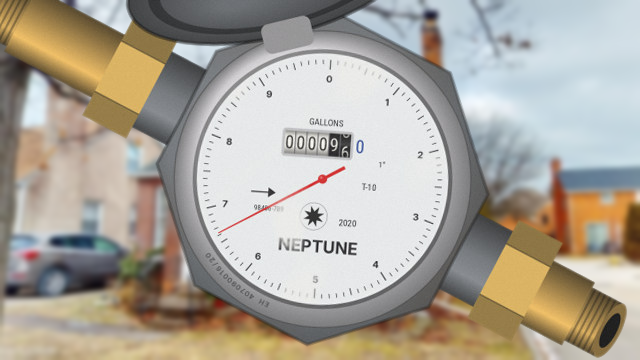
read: 956.6 gal
